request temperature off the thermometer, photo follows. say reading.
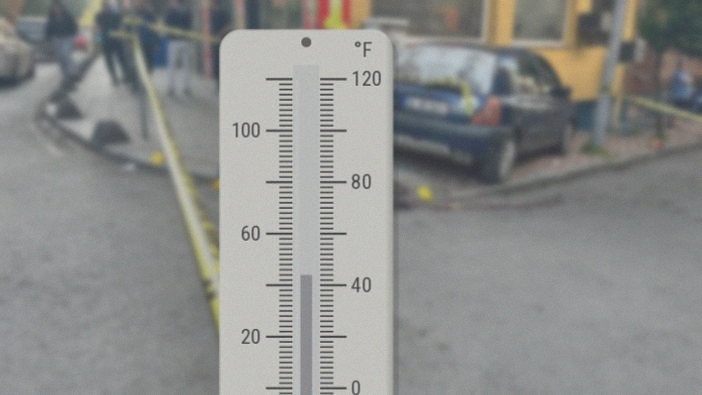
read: 44 °F
